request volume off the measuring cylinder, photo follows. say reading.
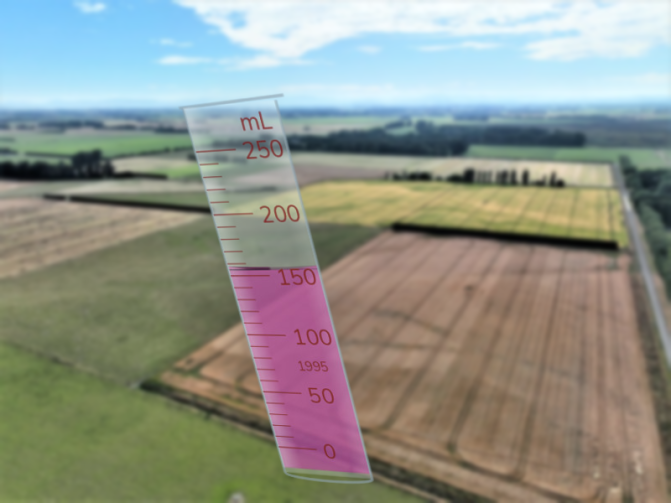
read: 155 mL
